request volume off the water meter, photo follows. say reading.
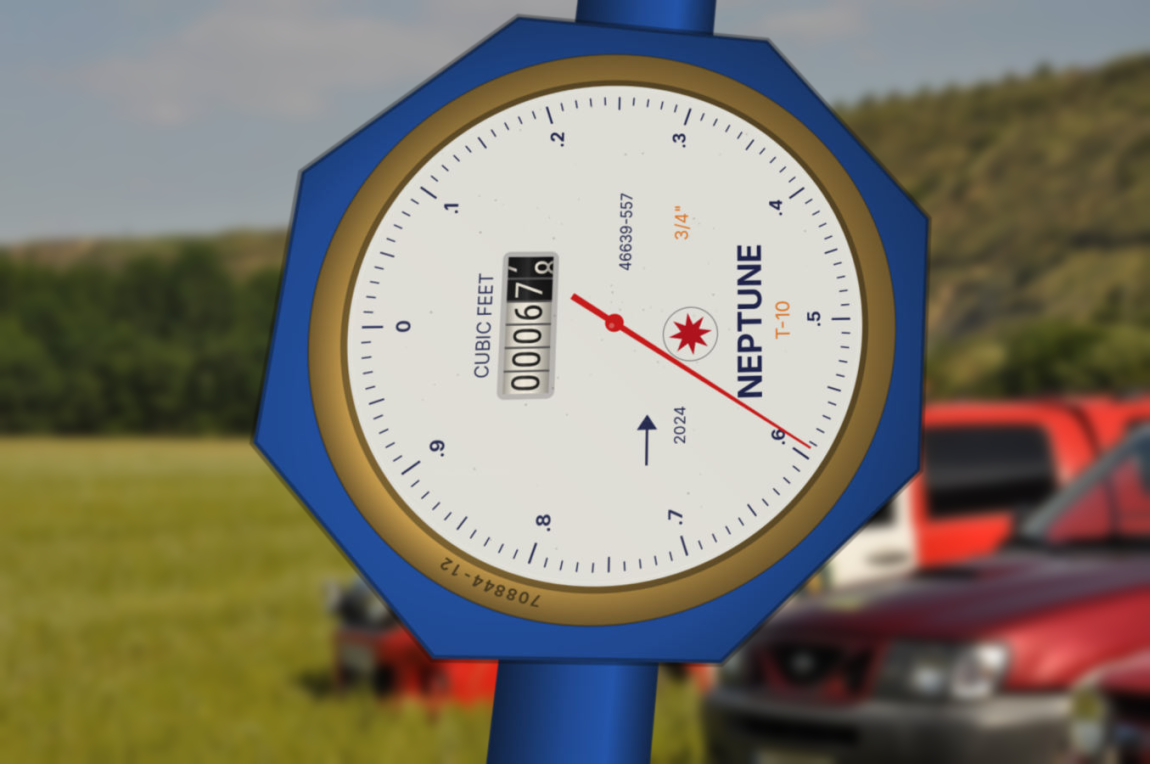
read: 677.59 ft³
